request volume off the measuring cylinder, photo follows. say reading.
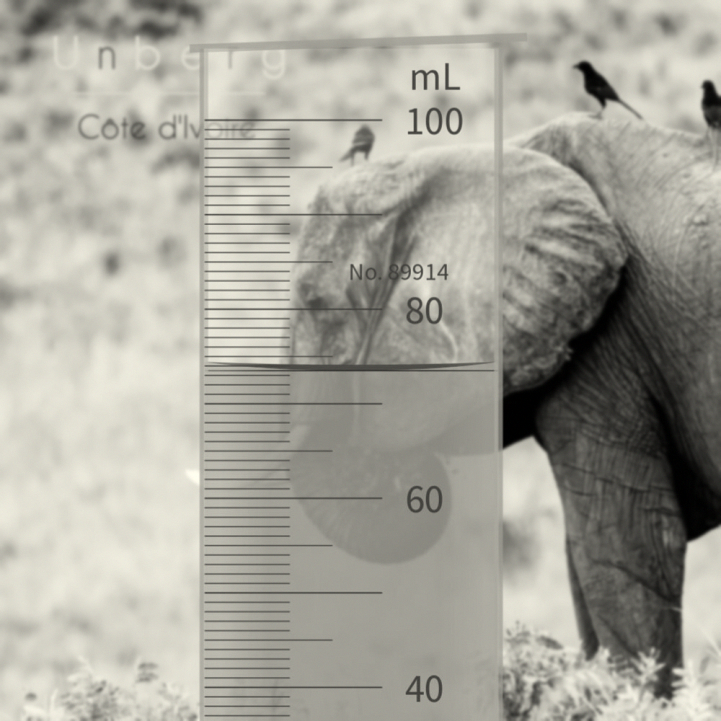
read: 73.5 mL
